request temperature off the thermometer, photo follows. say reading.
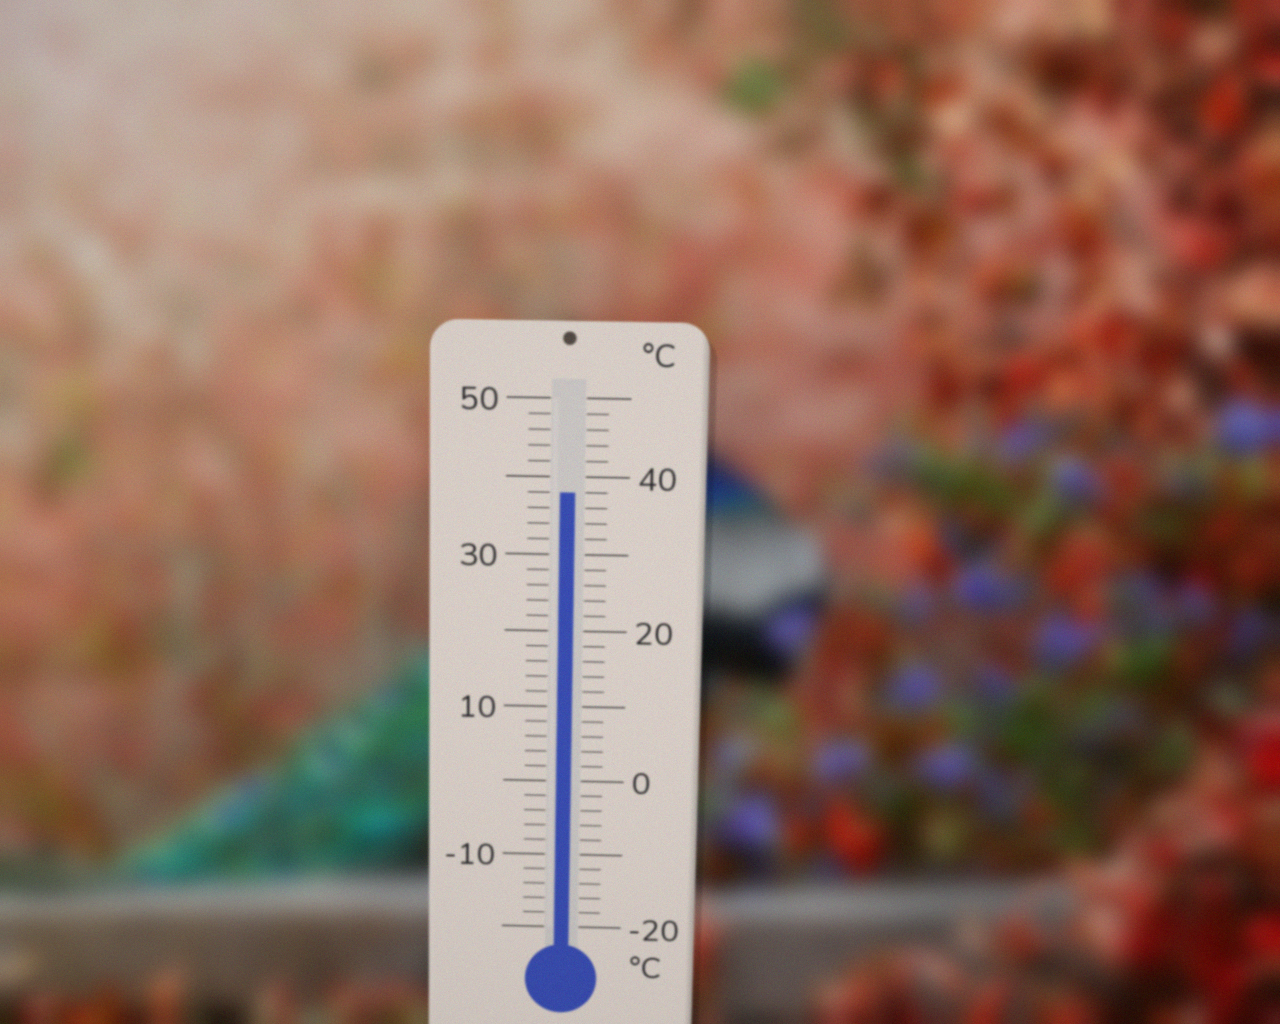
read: 38 °C
